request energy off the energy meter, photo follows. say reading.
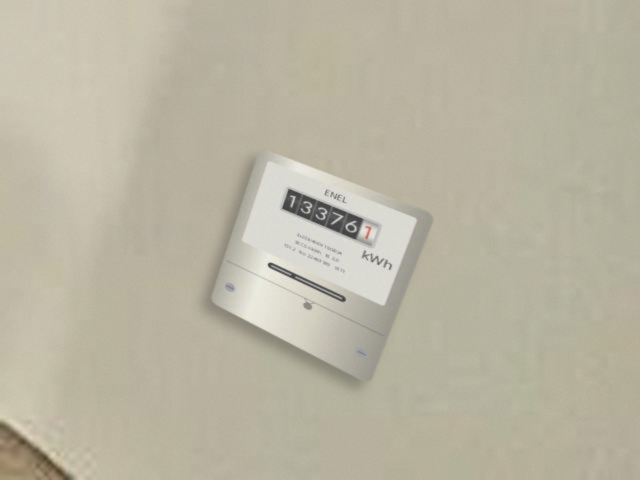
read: 13376.1 kWh
